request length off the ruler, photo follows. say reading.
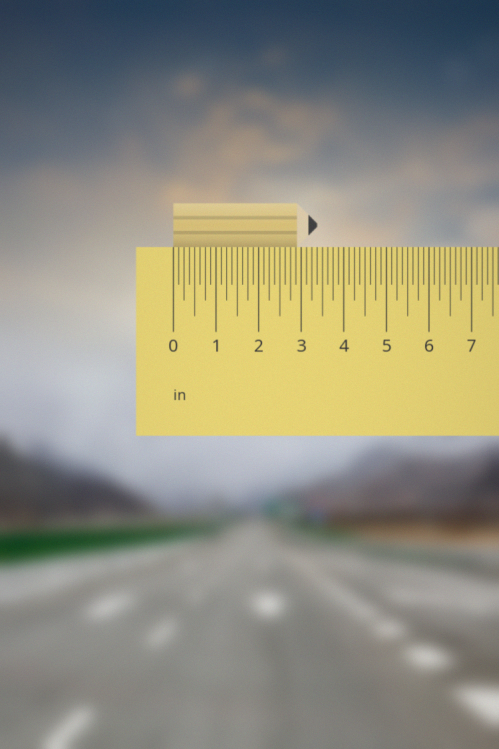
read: 3.375 in
